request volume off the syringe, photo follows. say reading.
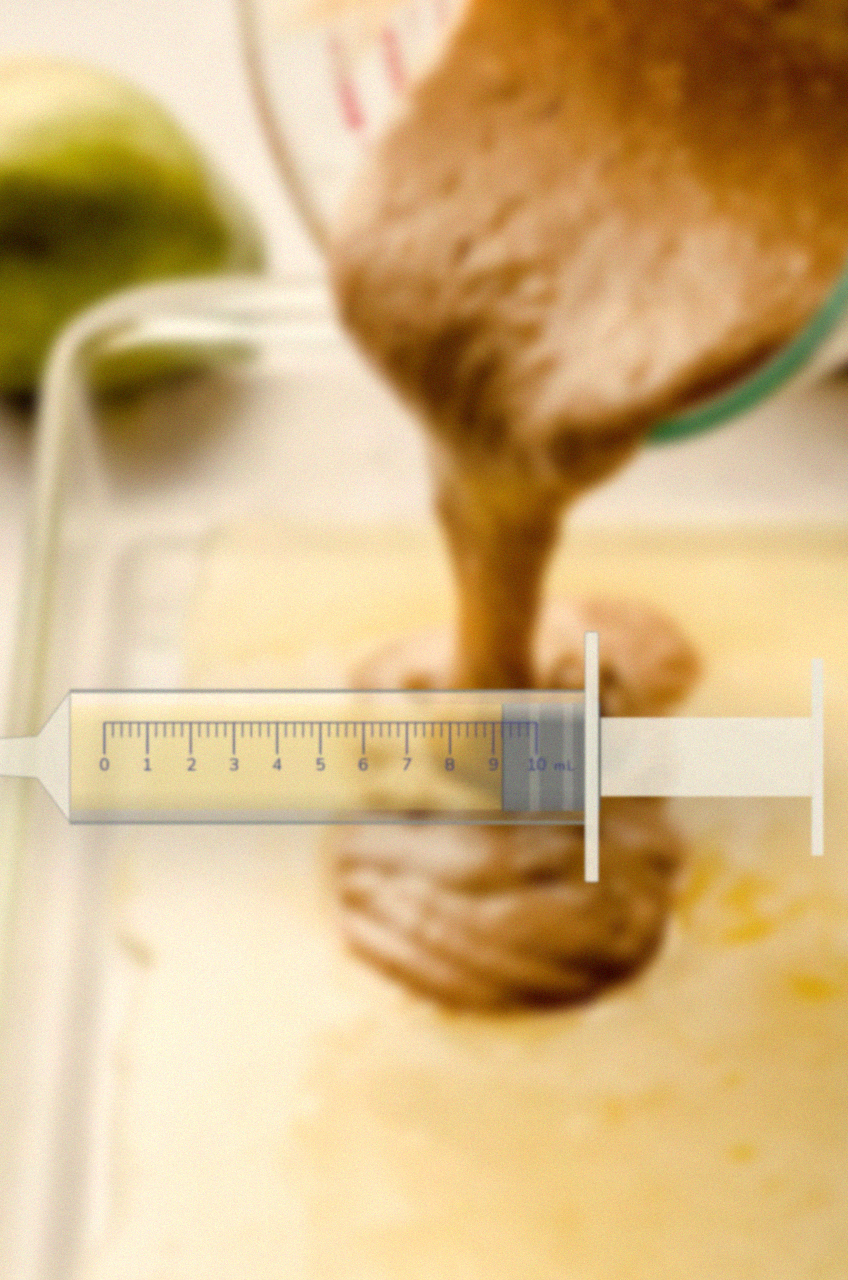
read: 9.2 mL
